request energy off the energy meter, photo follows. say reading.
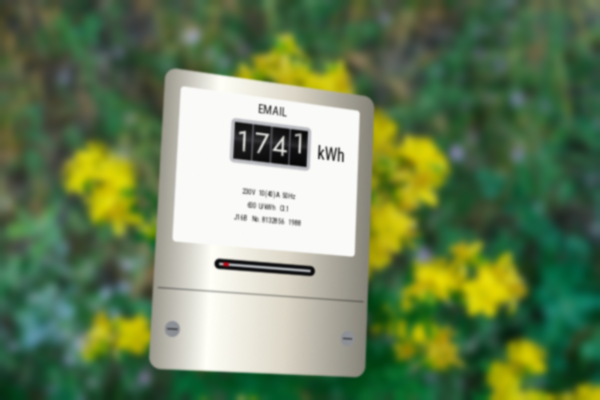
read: 1741 kWh
